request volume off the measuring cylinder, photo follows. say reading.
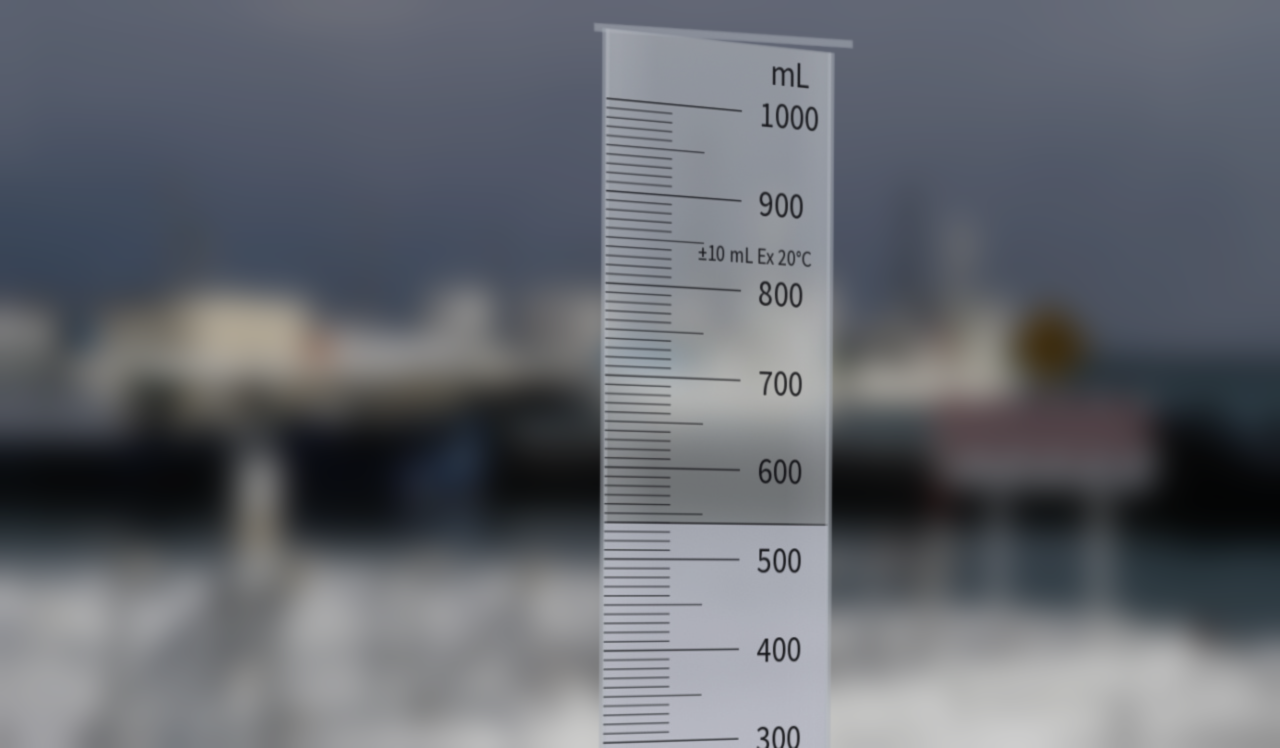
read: 540 mL
